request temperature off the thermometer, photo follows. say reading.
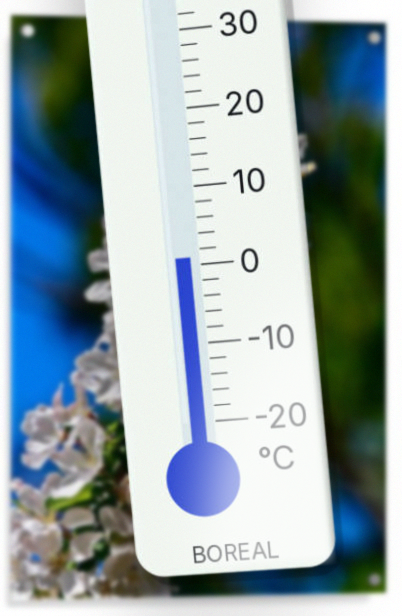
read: 1 °C
